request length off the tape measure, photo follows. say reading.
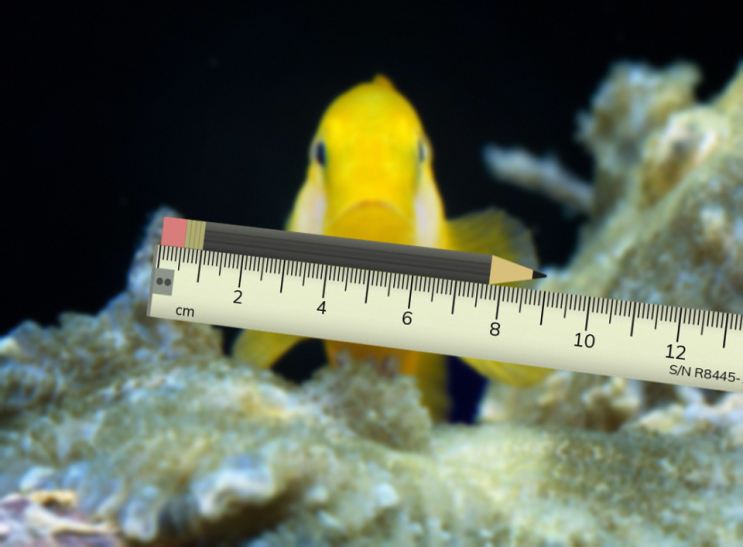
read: 9 cm
